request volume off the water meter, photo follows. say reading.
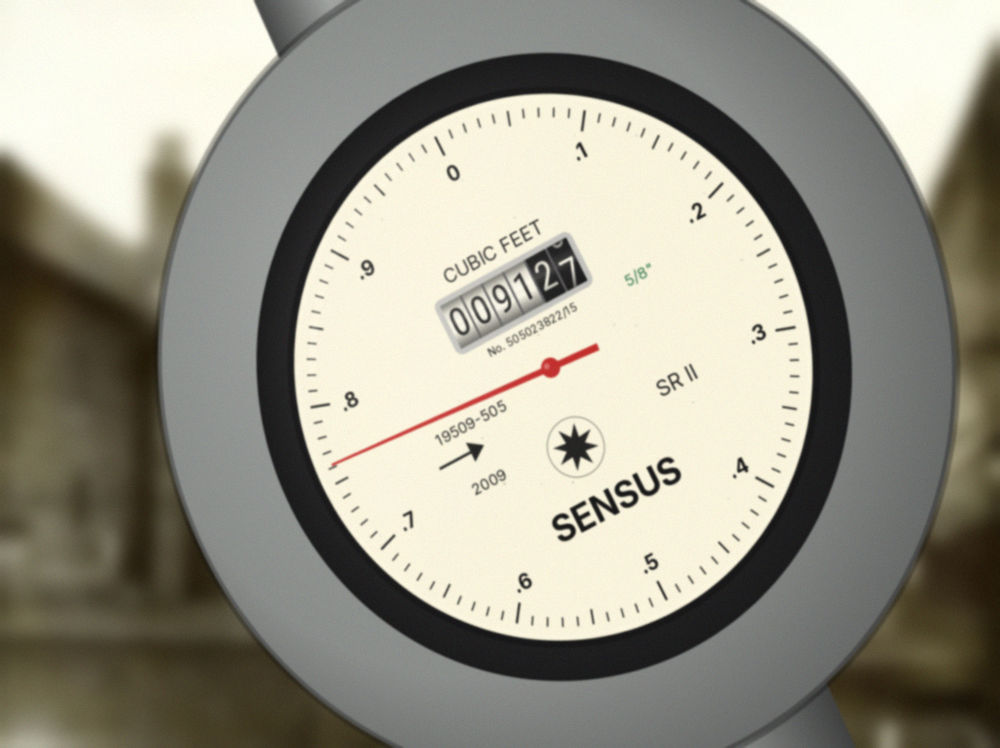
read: 9126.76 ft³
